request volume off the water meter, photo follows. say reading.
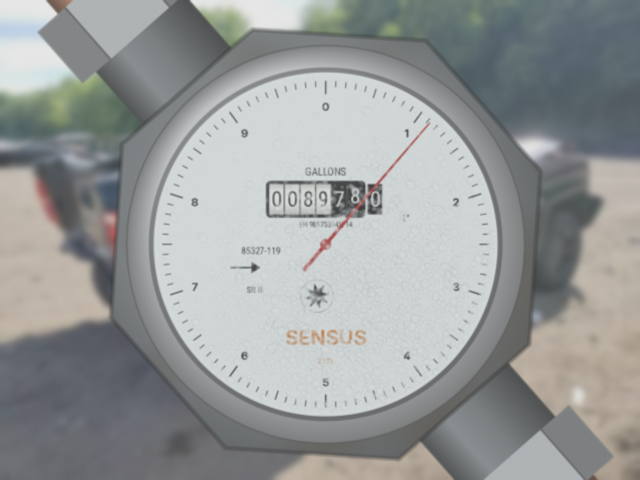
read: 89781.1 gal
